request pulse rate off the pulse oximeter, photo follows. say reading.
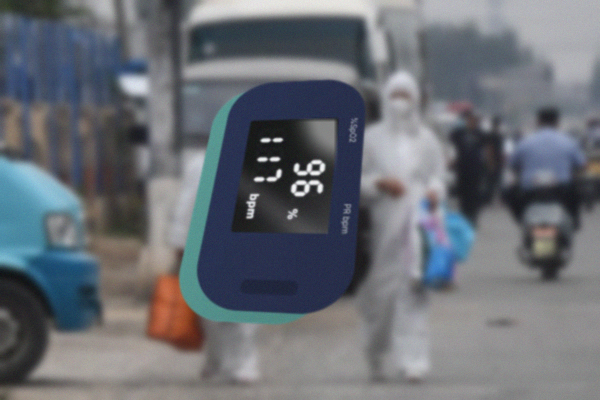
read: 117 bpm
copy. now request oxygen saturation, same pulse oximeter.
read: 96 %
